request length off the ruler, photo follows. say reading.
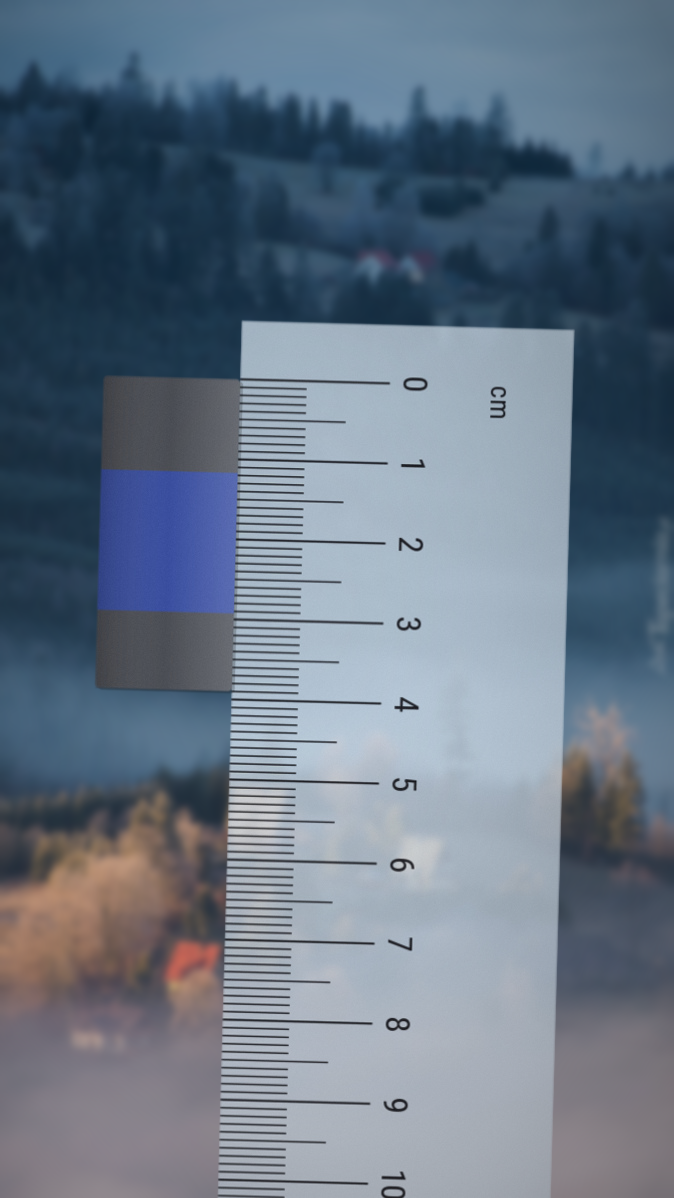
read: 3.9 cm
